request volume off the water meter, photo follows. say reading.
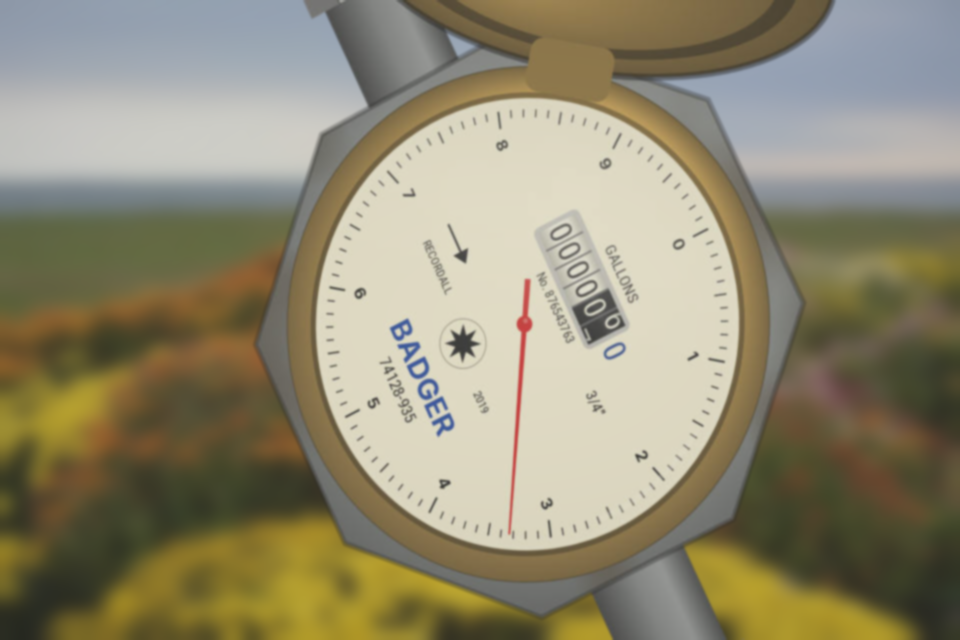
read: 63.3 gal
